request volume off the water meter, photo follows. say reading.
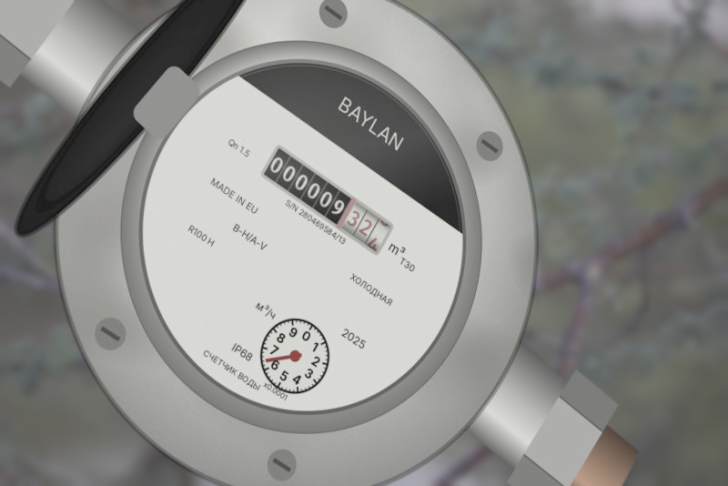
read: 9.3236 m³
